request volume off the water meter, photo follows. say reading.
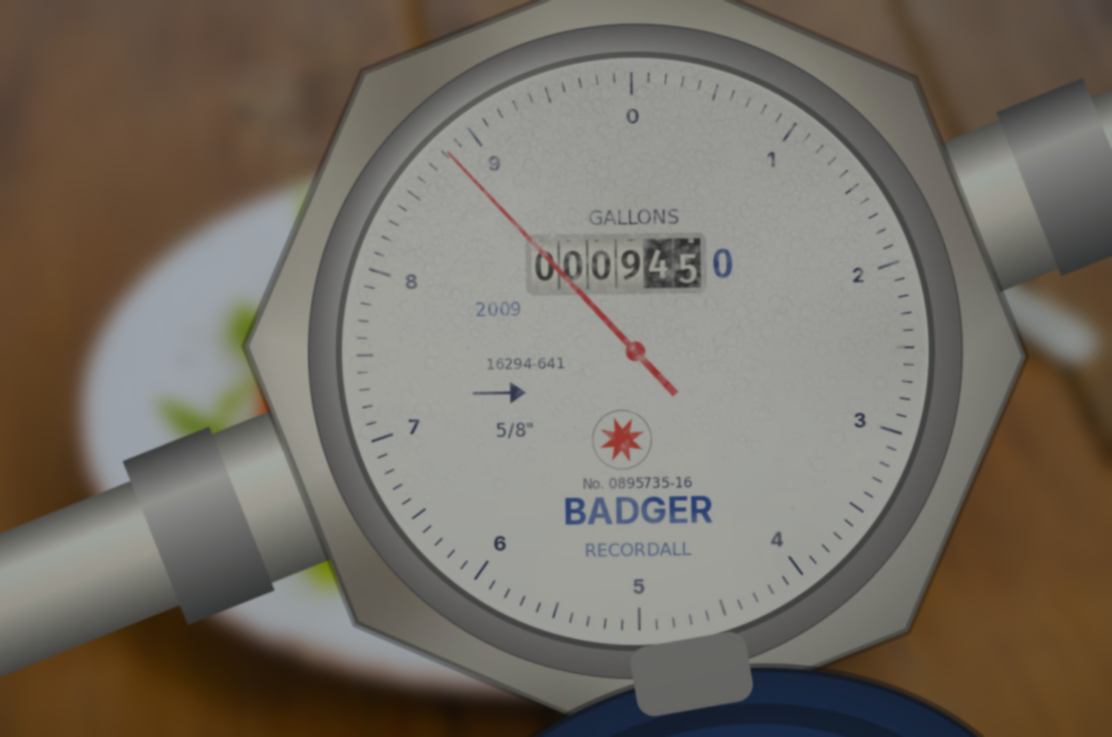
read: 9448.8 gal
